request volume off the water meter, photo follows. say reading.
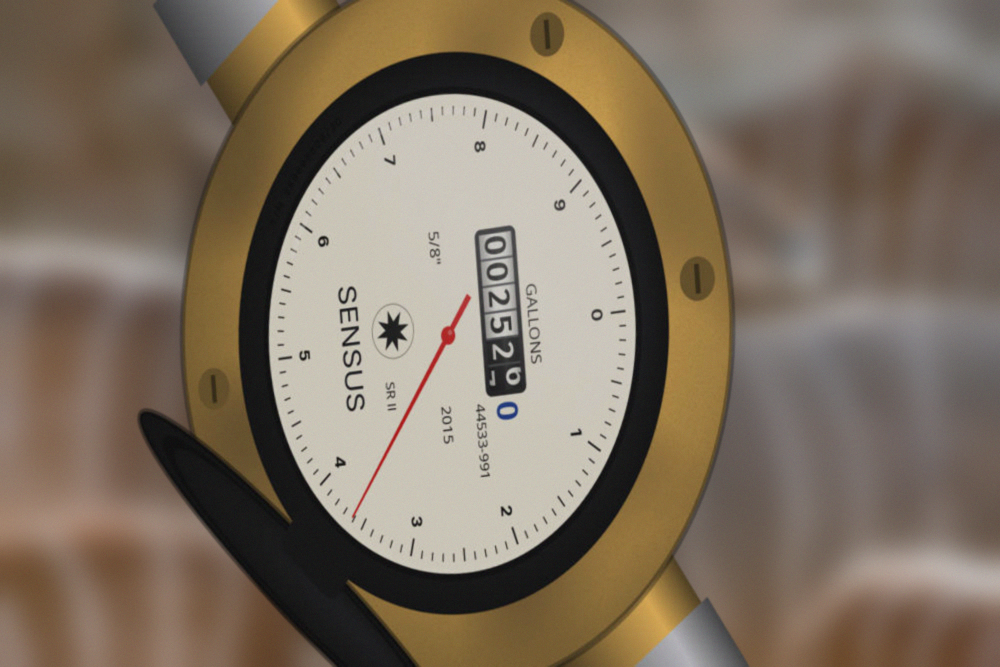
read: 25263.6 gal
